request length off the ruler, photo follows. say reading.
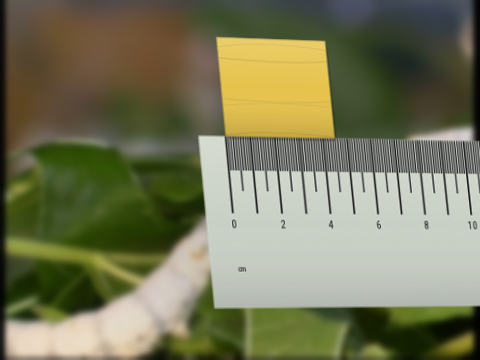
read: 4.5 cm
